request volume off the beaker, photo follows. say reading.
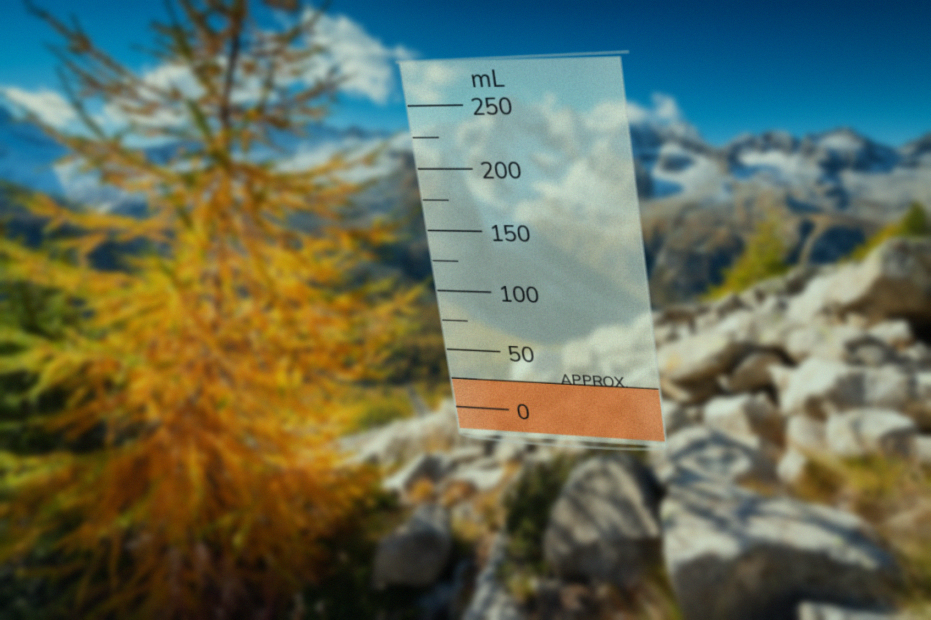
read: 25 mL
